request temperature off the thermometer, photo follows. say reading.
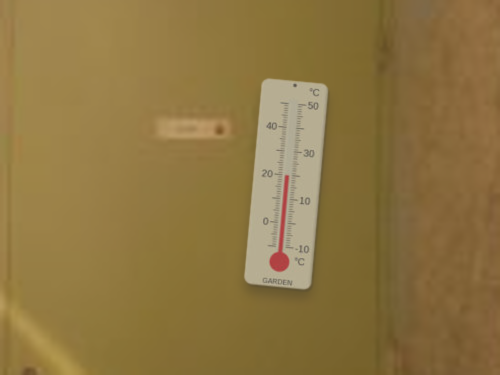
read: 20 °C
